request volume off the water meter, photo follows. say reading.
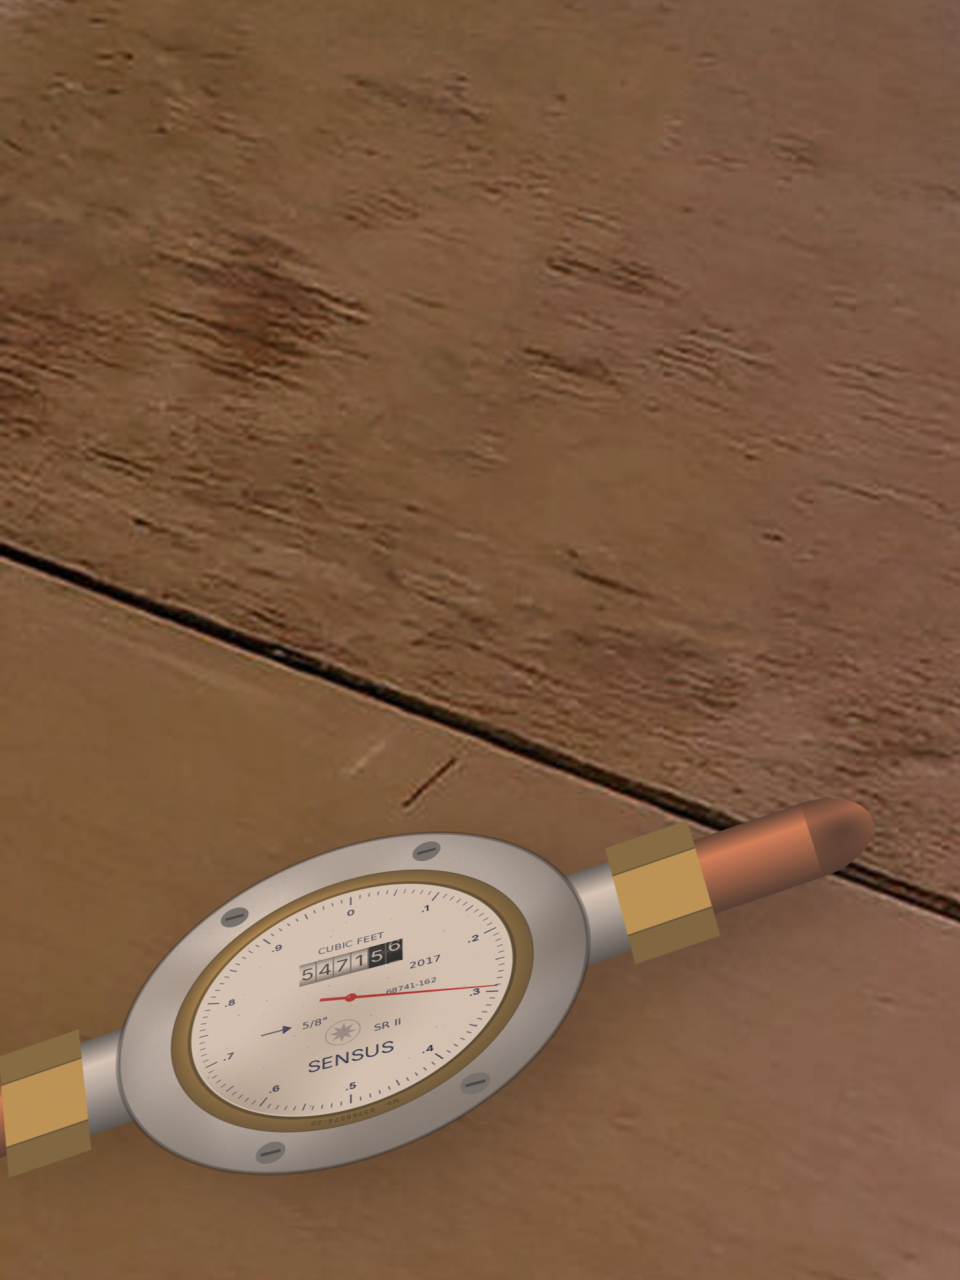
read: 547156.29 ft³
